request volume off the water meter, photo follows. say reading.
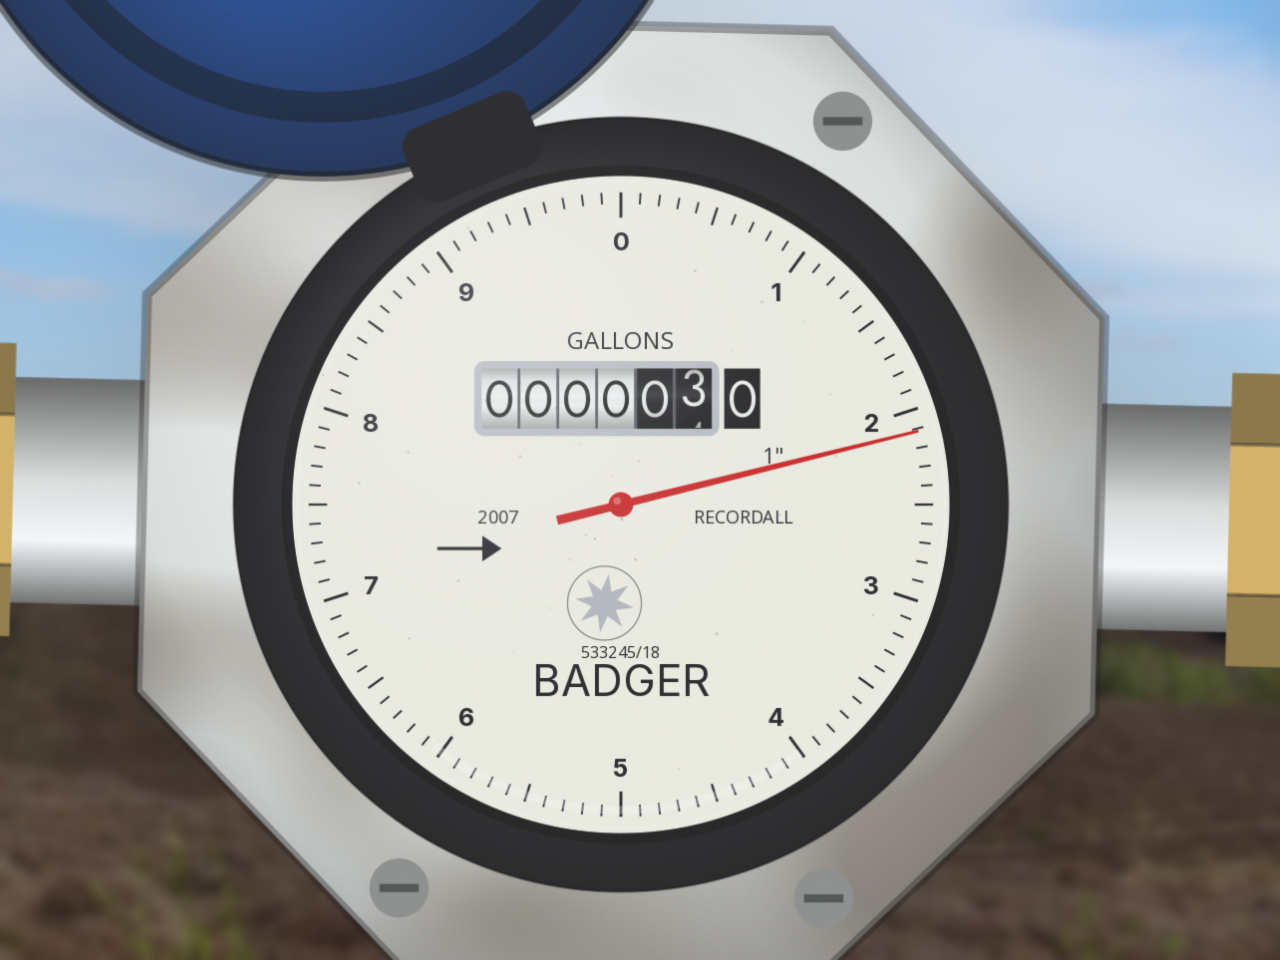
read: 32.1 gal
